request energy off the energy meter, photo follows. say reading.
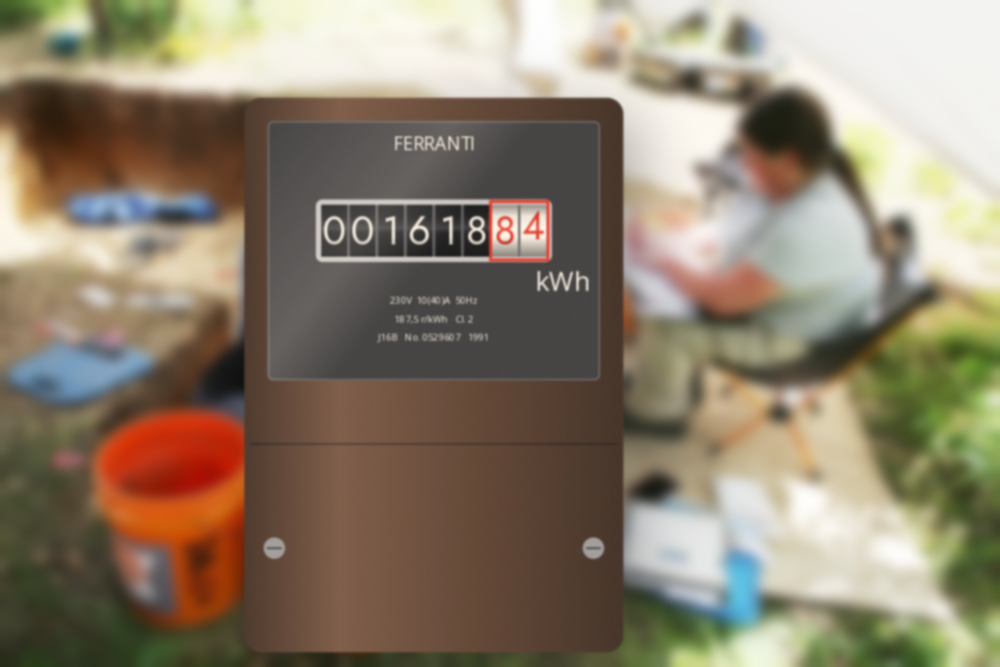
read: 1618.84 kWh
